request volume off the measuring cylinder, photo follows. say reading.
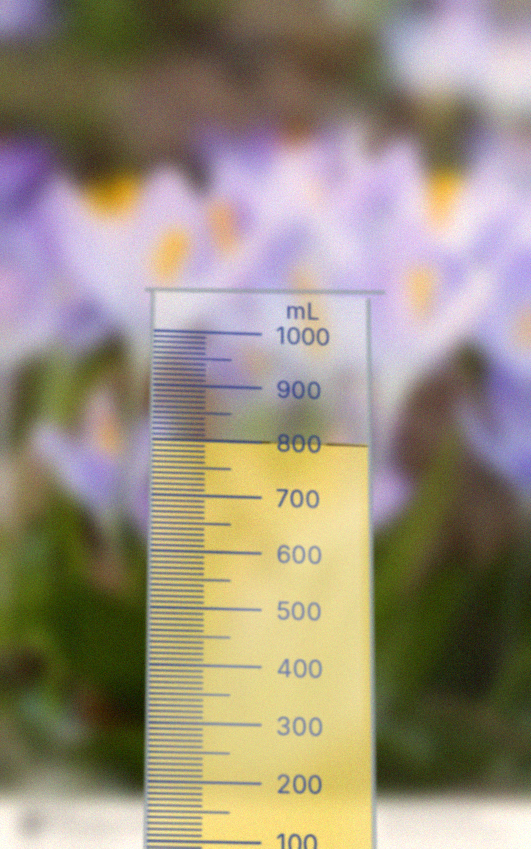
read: 800 mL
